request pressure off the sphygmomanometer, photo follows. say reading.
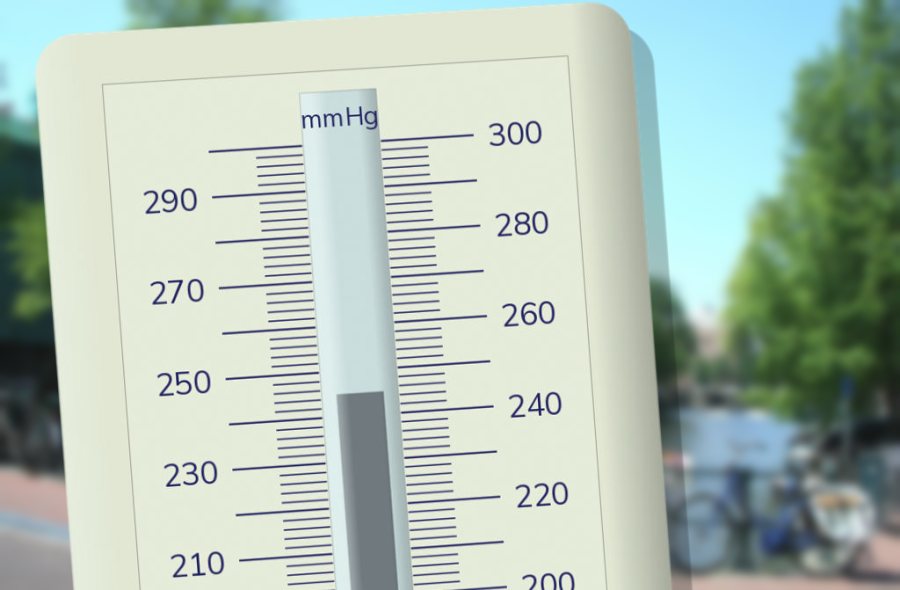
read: 245 mmHg
